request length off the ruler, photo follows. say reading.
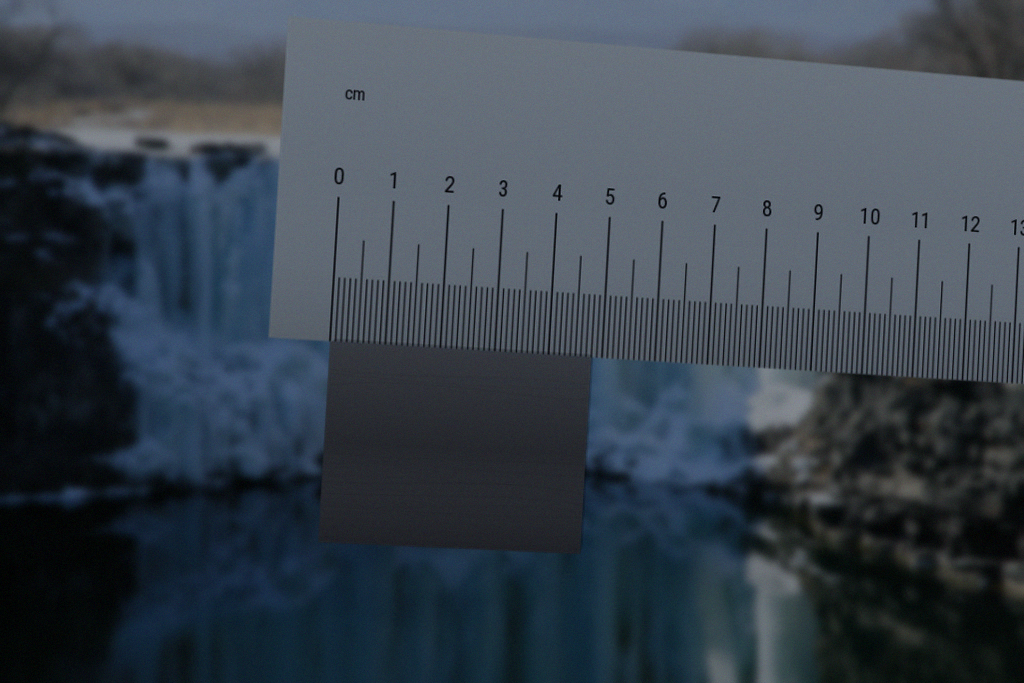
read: 4.8 cm
